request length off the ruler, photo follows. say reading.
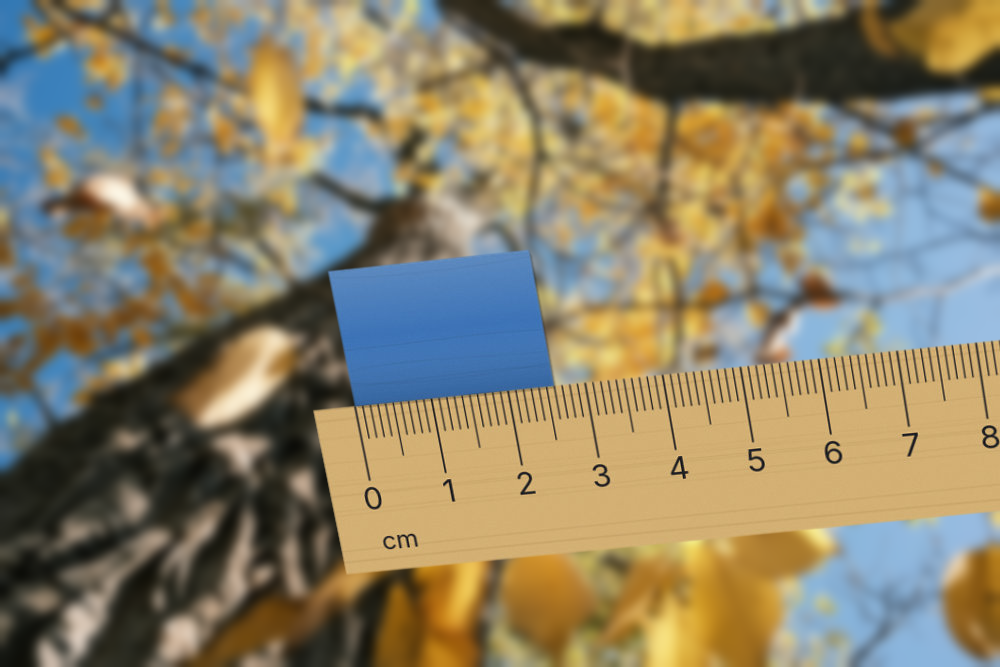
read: 2.6 cm
